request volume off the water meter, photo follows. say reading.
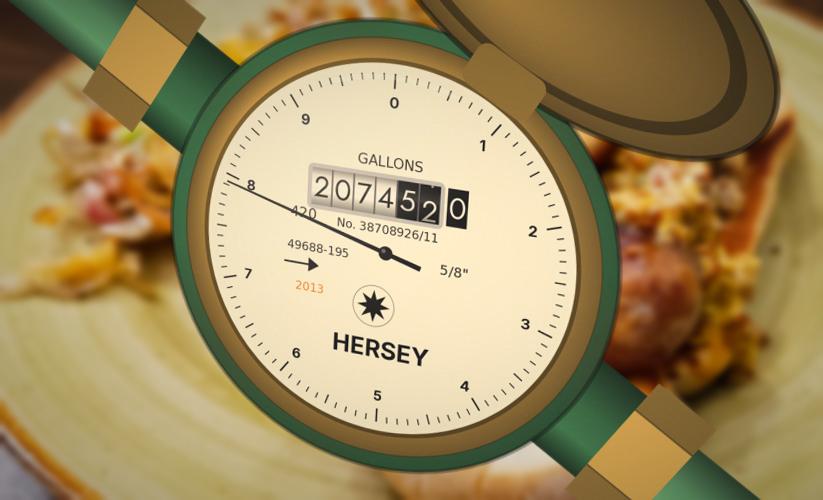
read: 2074517.9 gal
